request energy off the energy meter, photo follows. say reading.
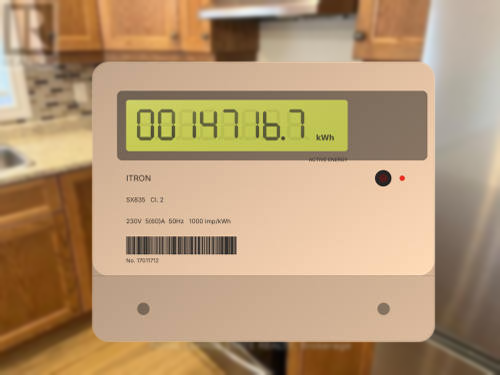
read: 14716.7 kWh
